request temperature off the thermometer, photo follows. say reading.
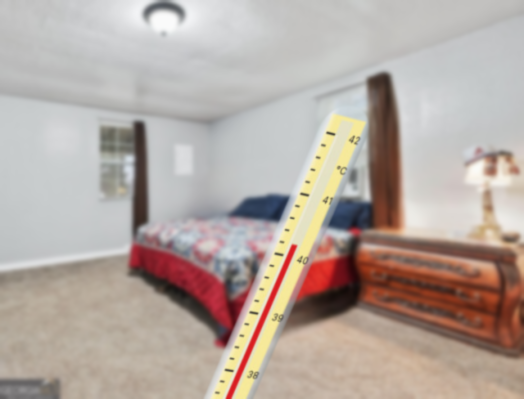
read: 40.2 °C
